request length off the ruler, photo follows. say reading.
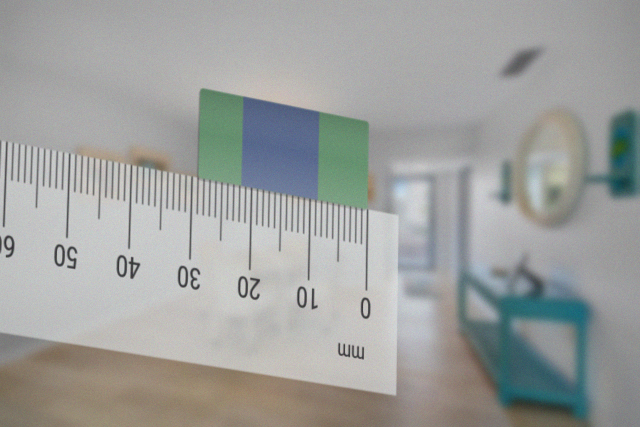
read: 29 mm
